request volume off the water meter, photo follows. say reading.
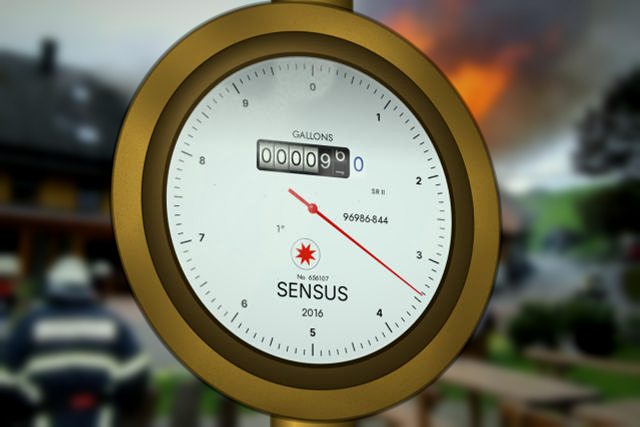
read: 963.4 gal
